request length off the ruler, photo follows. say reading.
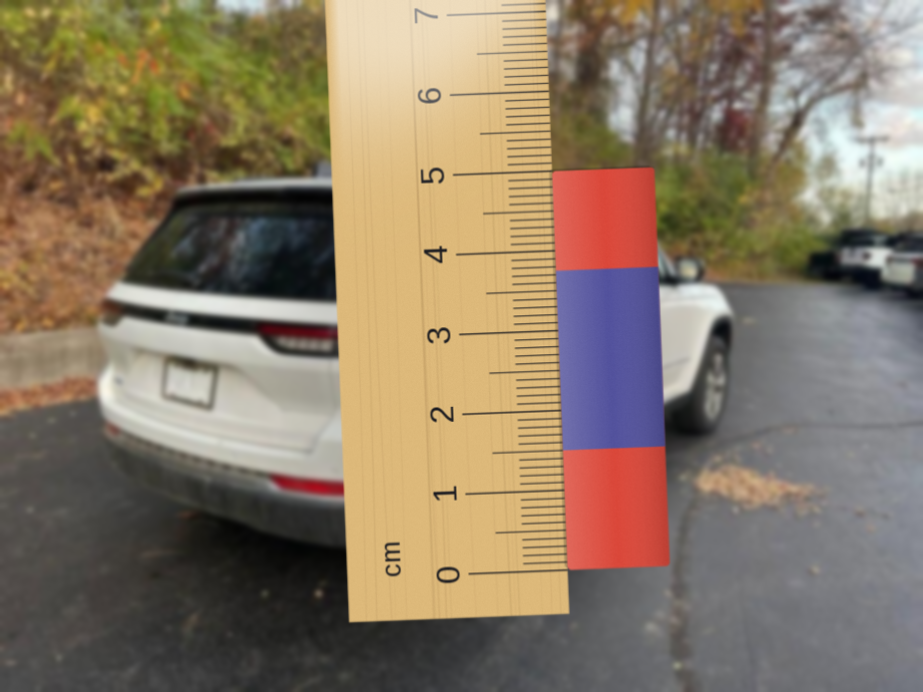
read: 5 cm
